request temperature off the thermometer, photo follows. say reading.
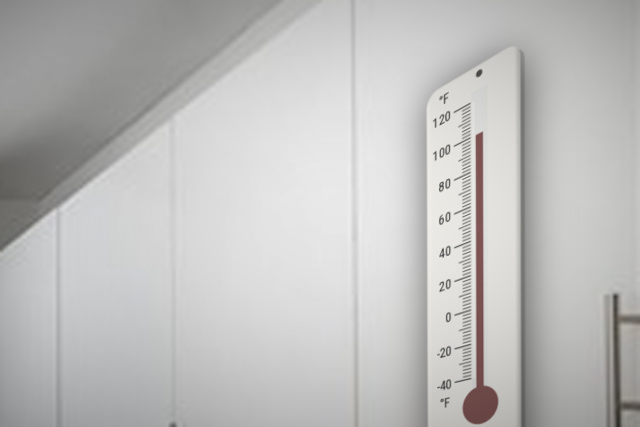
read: 100 °F
